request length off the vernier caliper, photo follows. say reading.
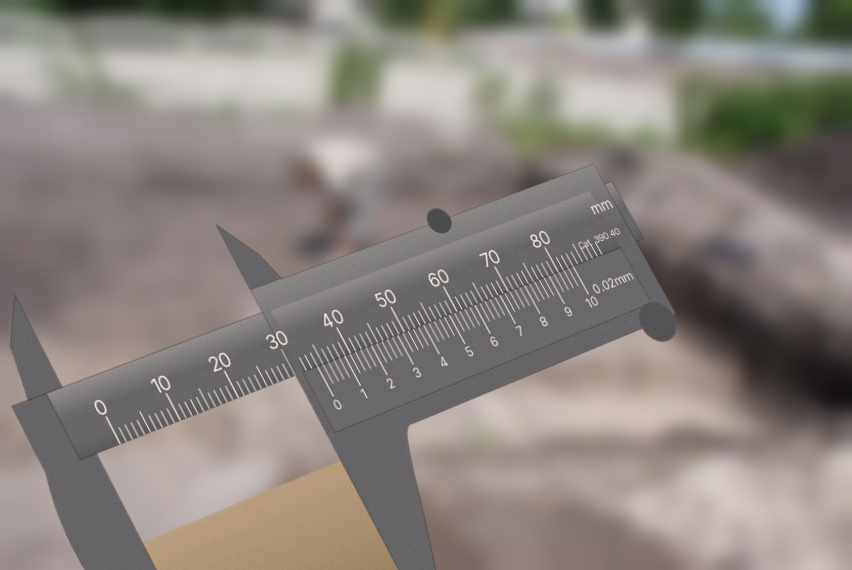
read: 34.0 mm
